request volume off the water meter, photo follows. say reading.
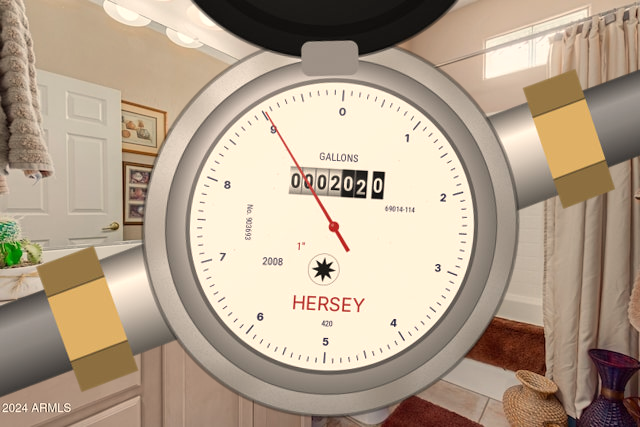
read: 2019.0 gal
